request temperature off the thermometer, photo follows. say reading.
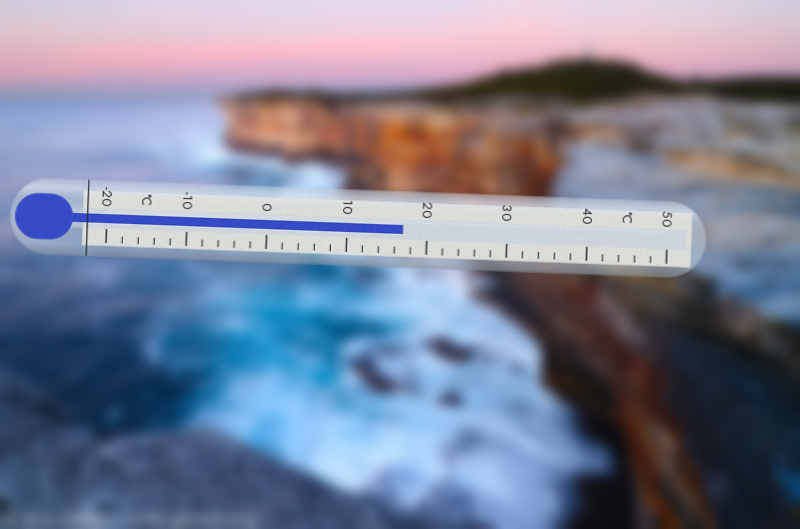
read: 17 °C
